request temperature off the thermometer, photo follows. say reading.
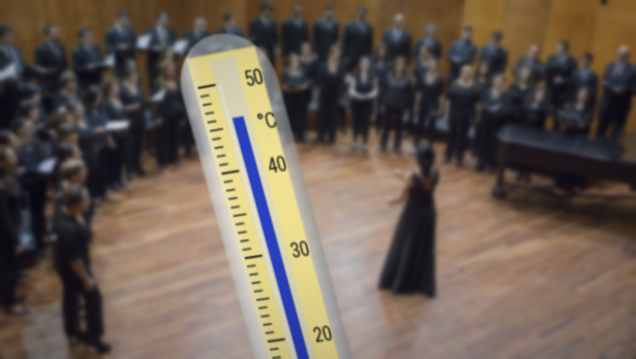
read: 46 °C
